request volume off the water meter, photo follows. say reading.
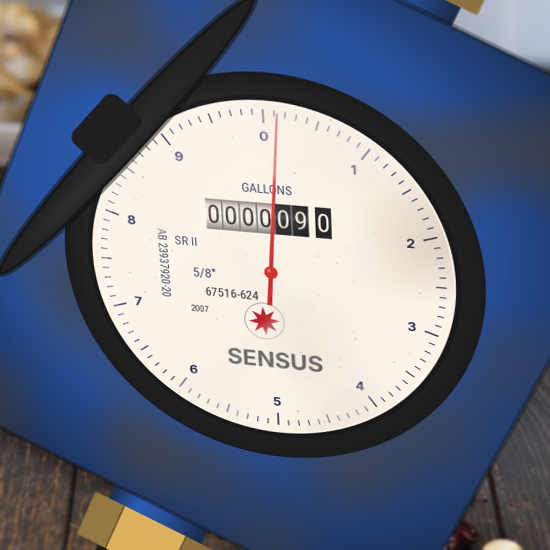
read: 90.1 gal
